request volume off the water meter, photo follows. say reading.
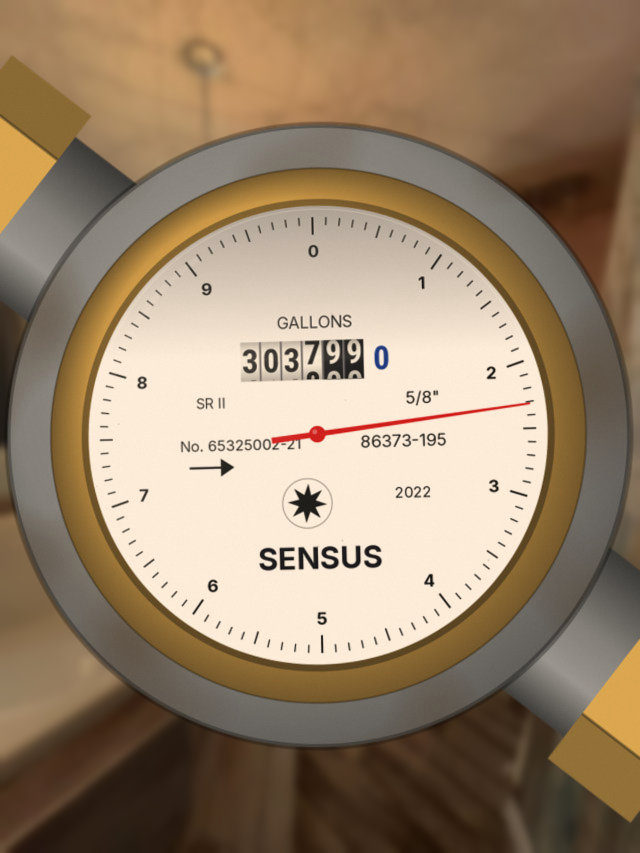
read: 3037992.3 gal
